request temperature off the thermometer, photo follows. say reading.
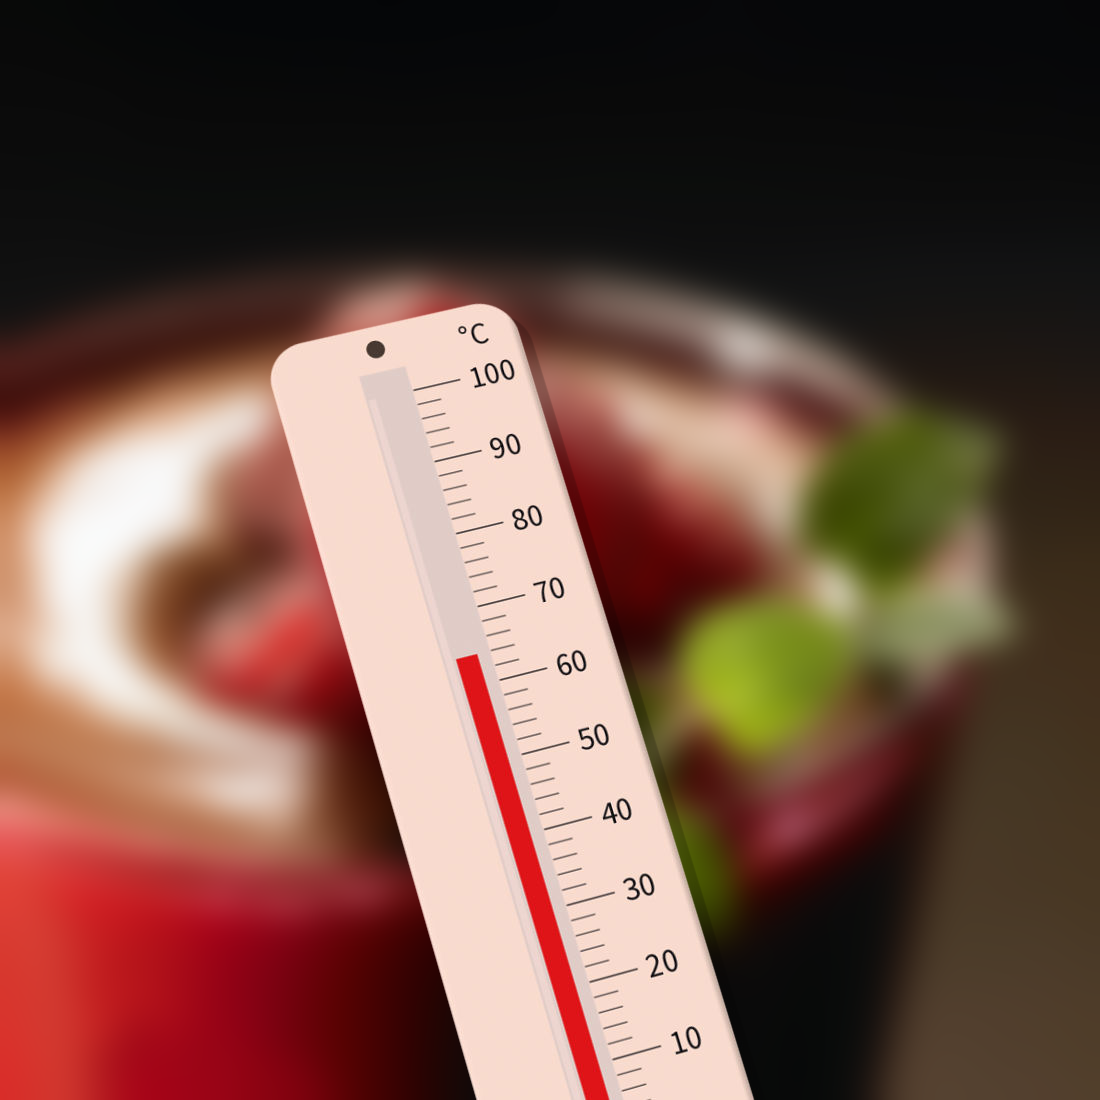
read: 64 °C
